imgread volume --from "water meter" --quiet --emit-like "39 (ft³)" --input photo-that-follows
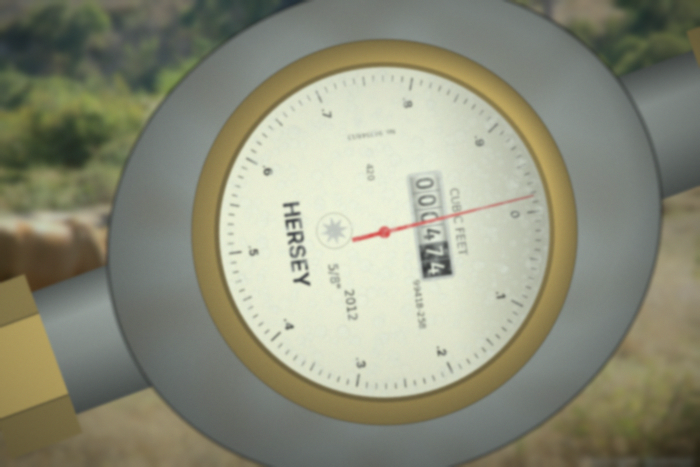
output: 473.98 (ft³)
